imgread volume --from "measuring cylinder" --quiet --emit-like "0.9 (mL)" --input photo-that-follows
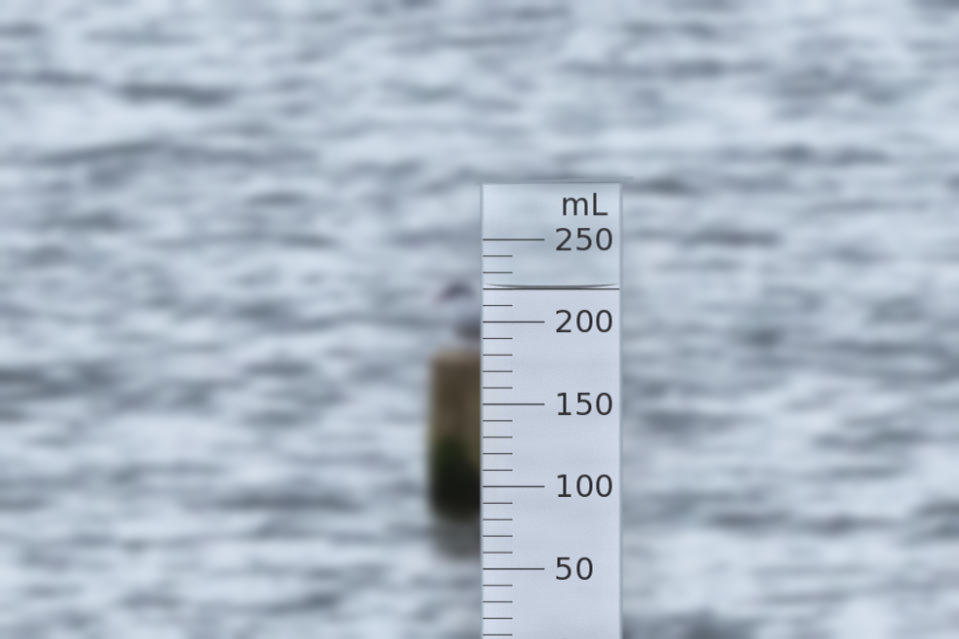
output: 220 (mL)
